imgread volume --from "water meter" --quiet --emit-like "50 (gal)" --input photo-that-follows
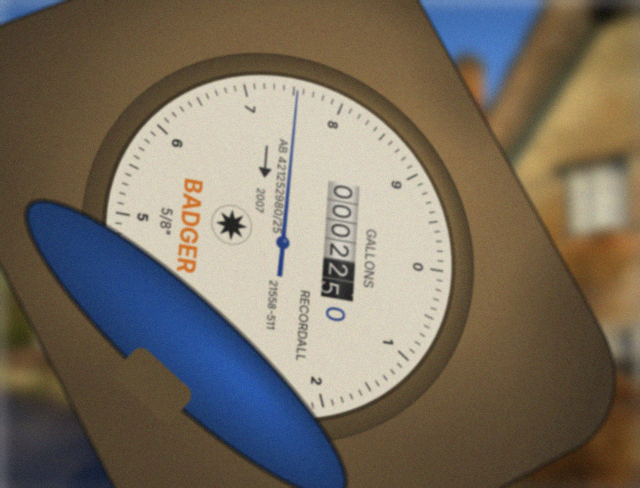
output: 2247.5 (gal)
